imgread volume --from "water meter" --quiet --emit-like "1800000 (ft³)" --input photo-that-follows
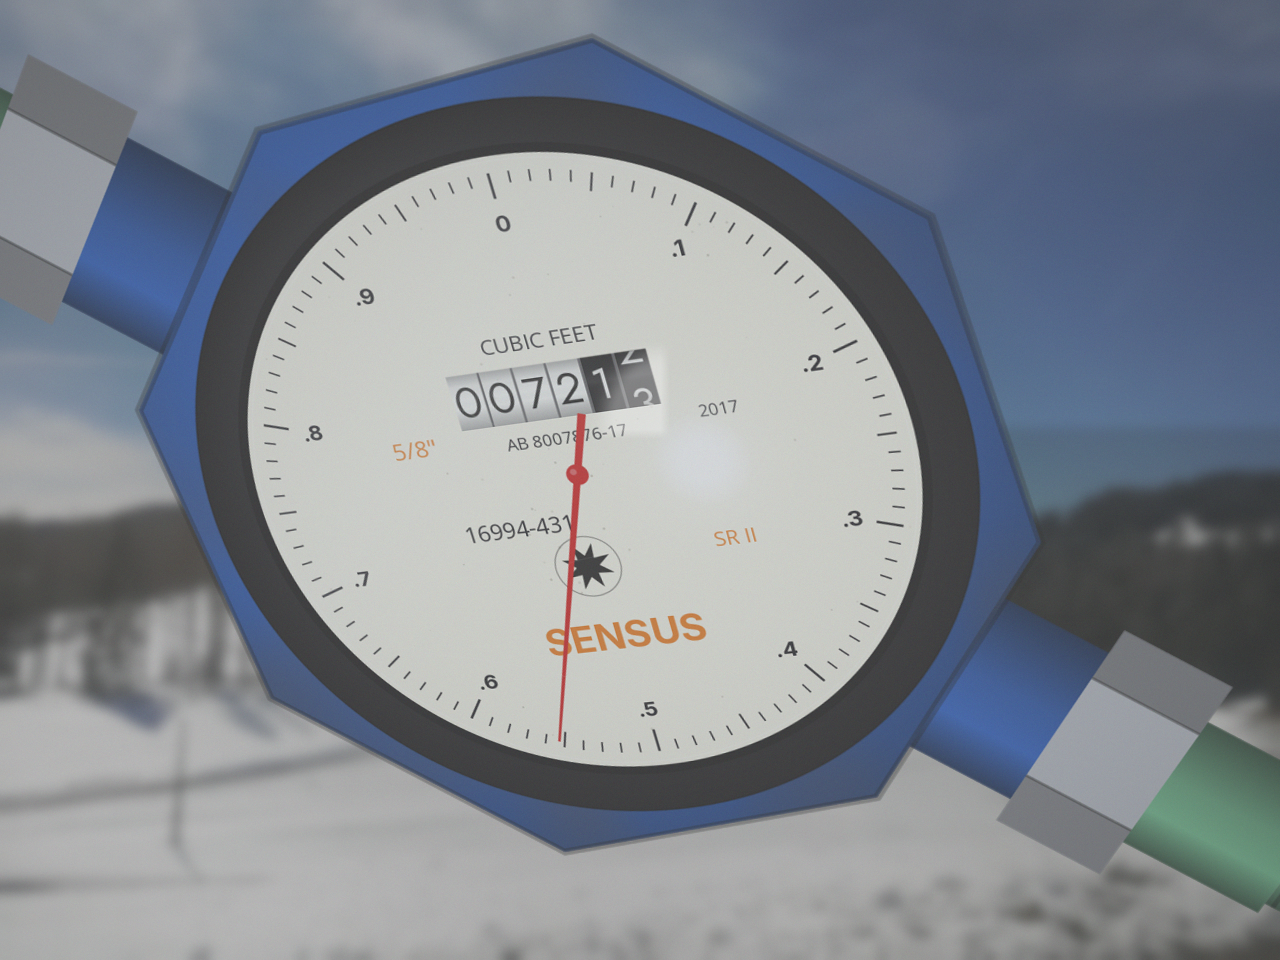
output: 7212.55 (ft³)
